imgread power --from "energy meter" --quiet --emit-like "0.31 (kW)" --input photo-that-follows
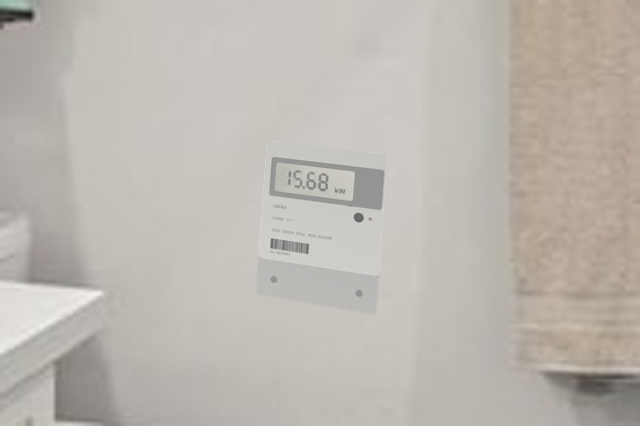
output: 15.68 (kW)
